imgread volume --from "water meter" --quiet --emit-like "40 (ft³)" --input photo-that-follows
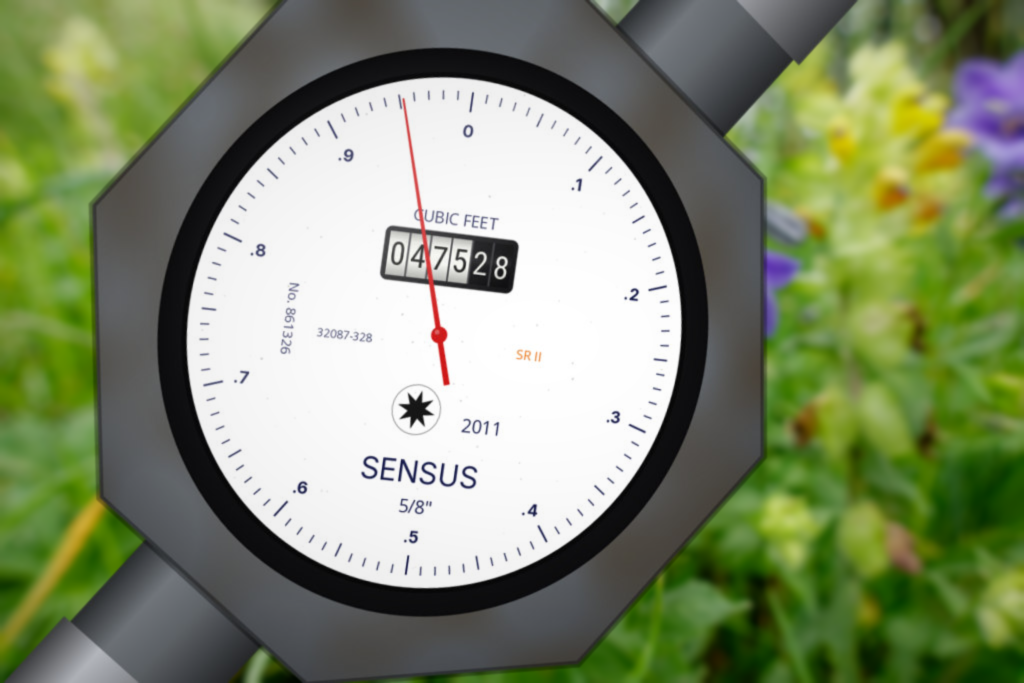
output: 47527.95 (ft³)
